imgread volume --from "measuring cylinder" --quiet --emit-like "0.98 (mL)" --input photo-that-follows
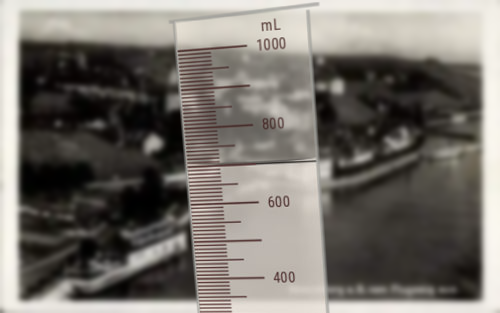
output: 700 (mL)
